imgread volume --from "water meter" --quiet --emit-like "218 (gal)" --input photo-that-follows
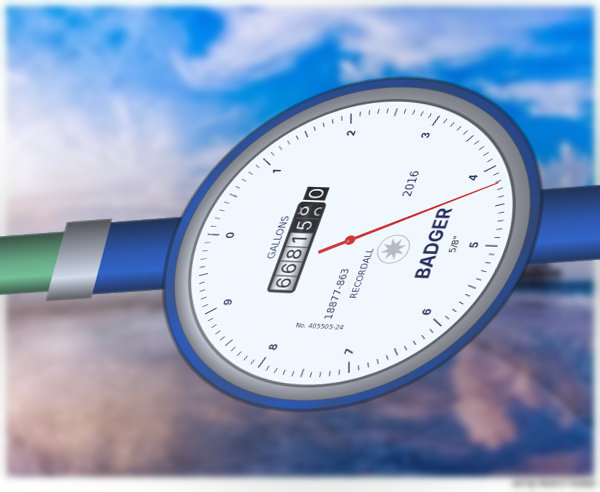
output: 6681584.2 (gal)
